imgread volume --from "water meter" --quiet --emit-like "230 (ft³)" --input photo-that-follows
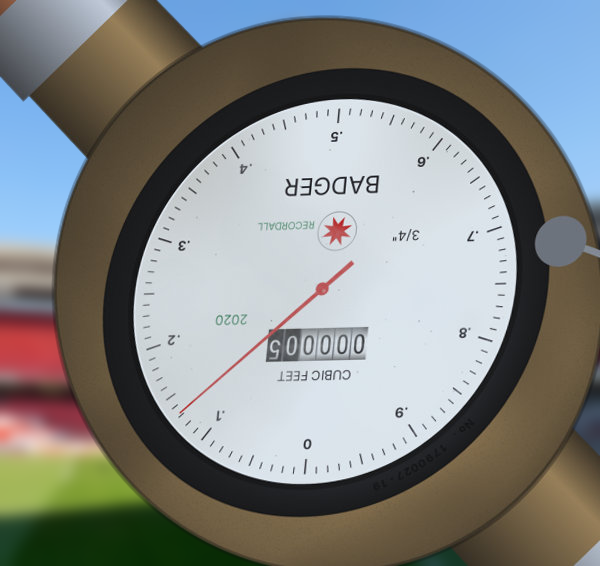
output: 5.13 (ft³)
